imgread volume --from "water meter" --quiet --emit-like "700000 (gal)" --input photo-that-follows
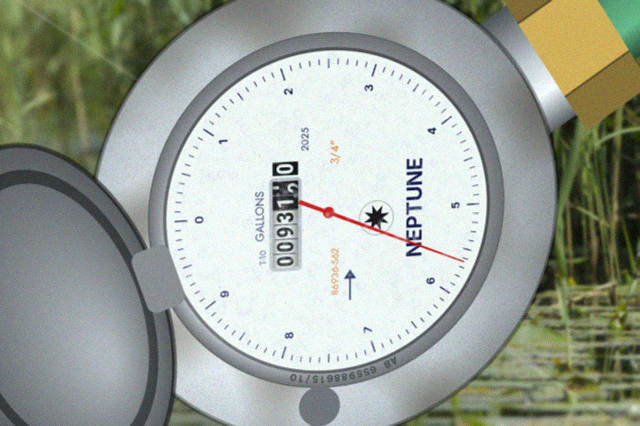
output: 93115.6 (gal)
